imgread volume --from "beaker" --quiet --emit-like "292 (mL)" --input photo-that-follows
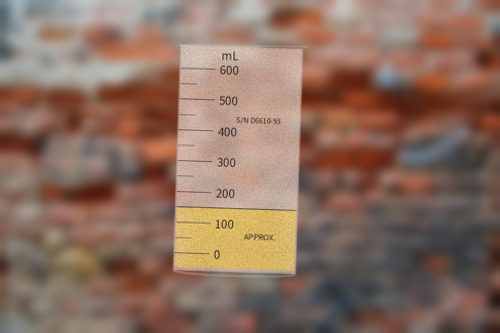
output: 150 (mL)
